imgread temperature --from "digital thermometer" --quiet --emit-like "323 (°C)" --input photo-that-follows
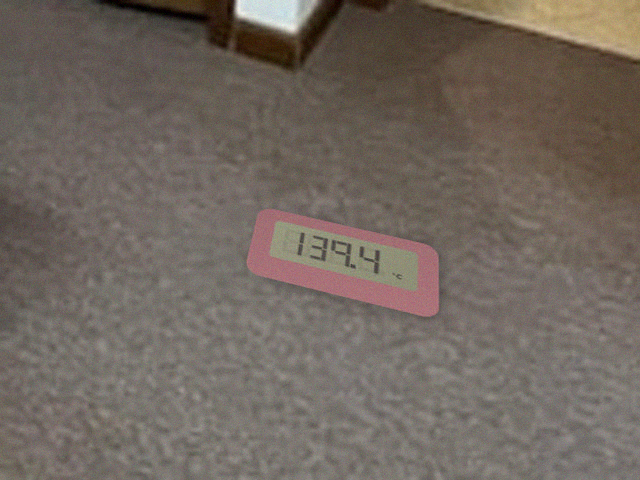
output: 139.4 (°C)
